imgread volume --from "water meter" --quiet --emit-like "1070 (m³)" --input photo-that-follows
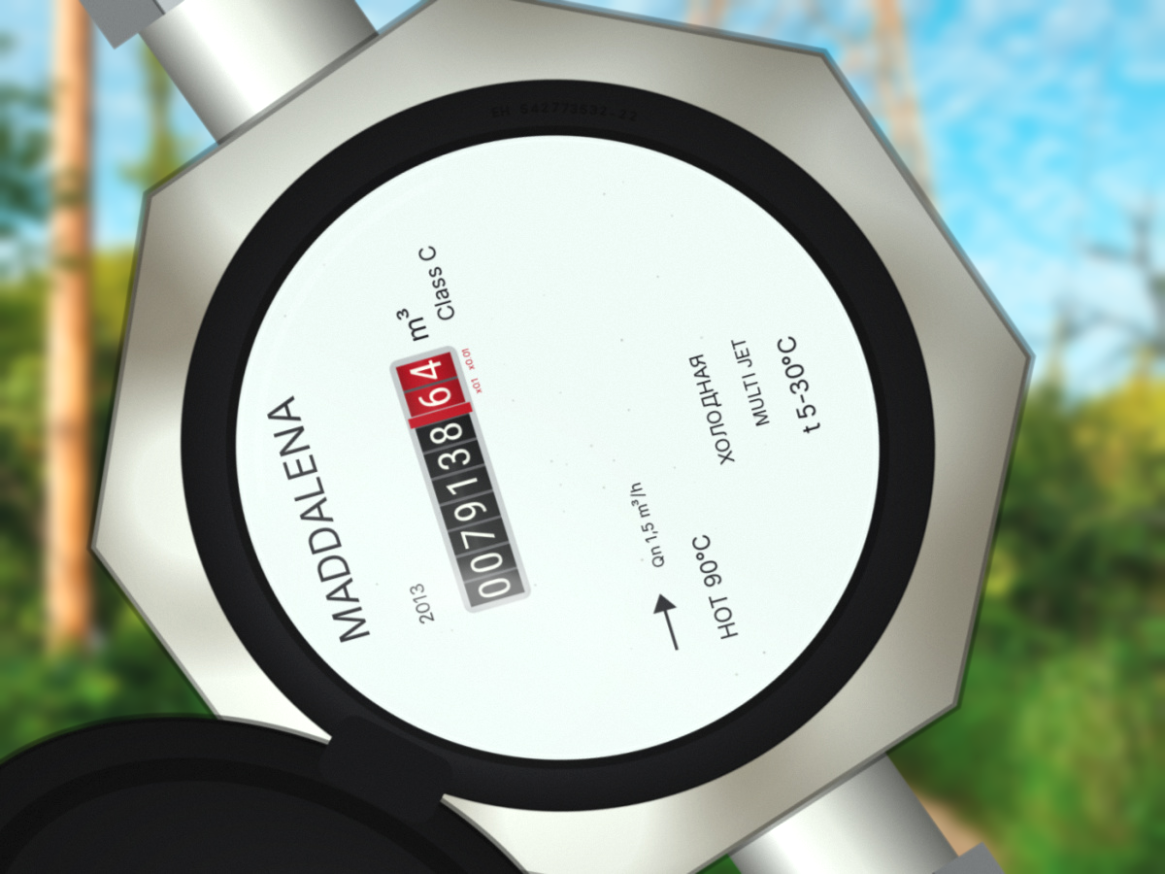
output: 79138.64 (m³)
